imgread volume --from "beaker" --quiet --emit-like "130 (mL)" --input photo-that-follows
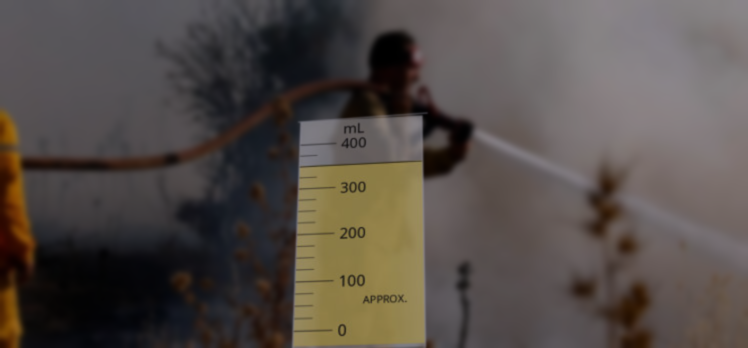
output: 350 (mL)
